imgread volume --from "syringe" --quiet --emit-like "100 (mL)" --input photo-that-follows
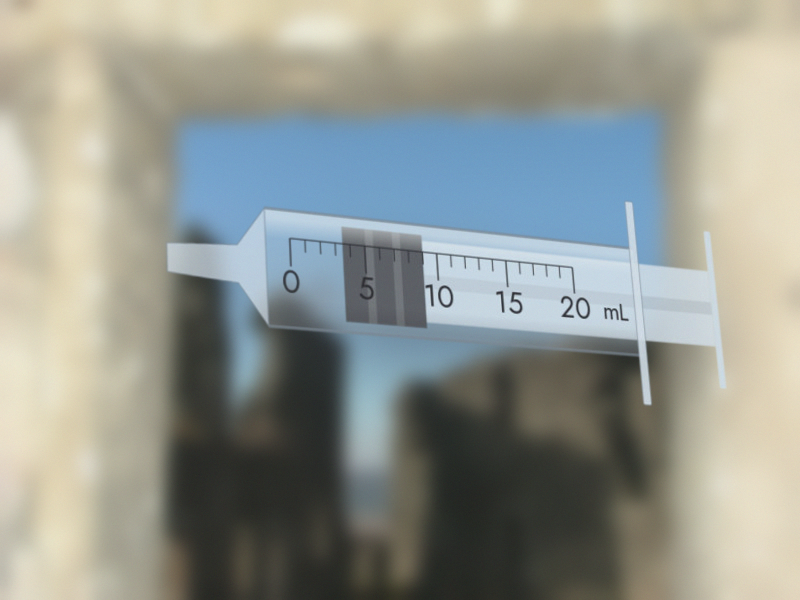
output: 3.5 (mL)
